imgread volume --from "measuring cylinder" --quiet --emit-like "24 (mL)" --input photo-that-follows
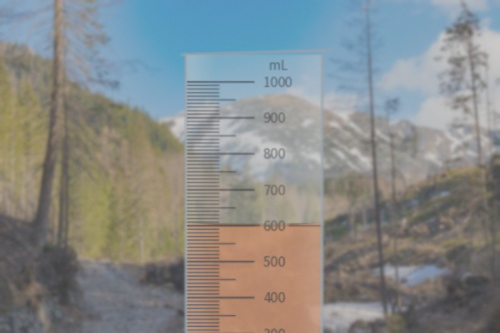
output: 600 (mL)
